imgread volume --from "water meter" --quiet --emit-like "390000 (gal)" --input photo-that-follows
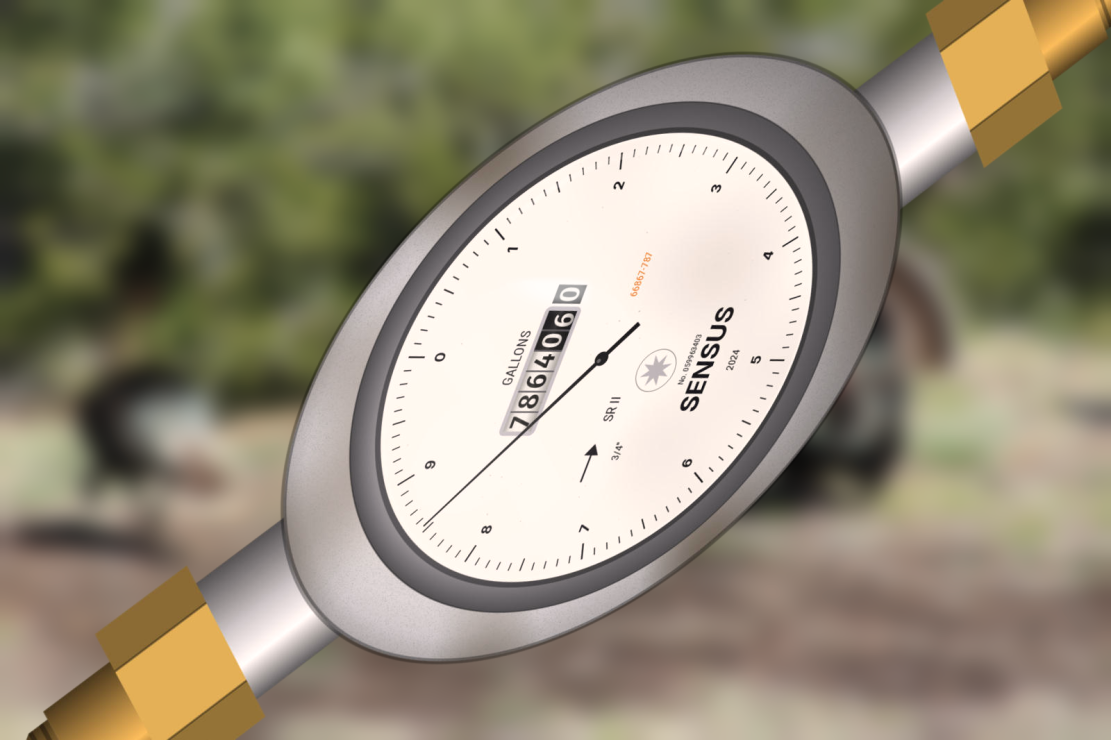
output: 7864058.5 (gal)
